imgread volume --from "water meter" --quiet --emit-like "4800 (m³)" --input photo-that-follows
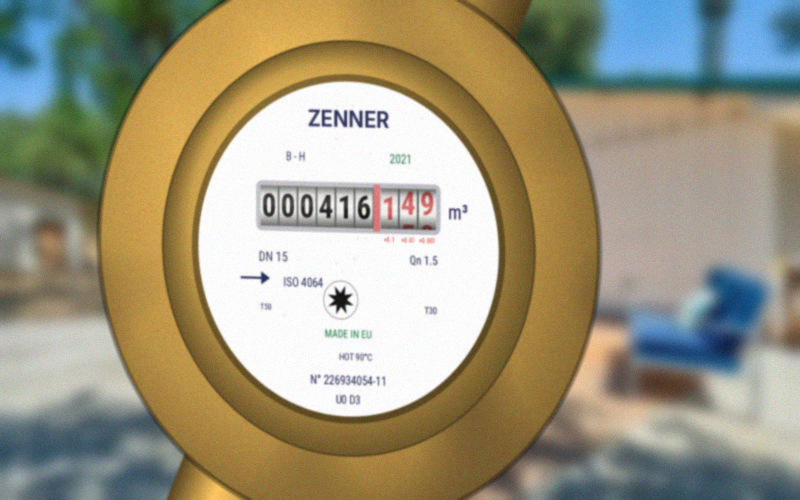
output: 416.149 (m³)
